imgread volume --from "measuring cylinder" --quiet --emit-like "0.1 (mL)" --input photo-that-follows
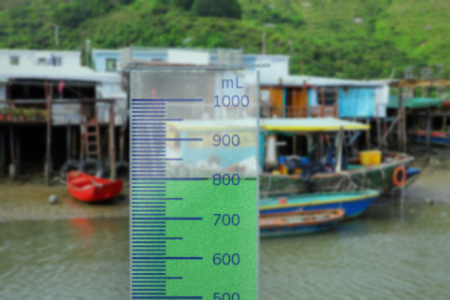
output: 800 (mL)
